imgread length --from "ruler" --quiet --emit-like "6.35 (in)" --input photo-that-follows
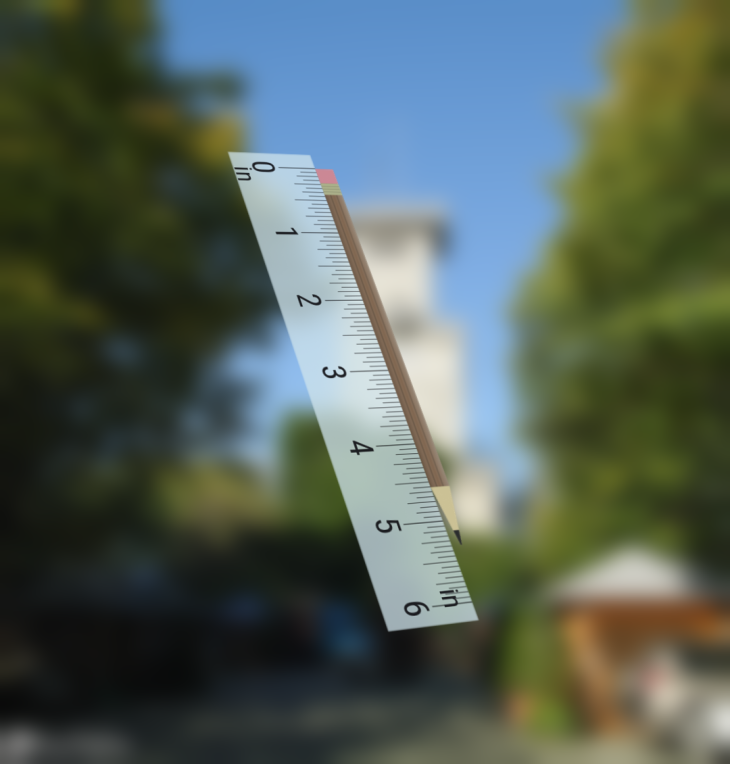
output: 5.3125 (in)
